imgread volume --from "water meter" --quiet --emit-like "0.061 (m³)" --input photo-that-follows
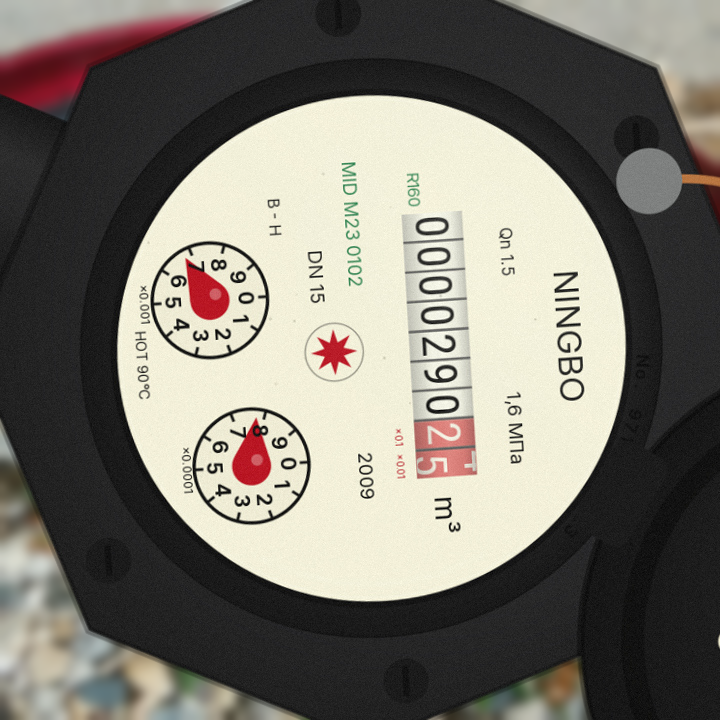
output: 290.2467 (m³)
